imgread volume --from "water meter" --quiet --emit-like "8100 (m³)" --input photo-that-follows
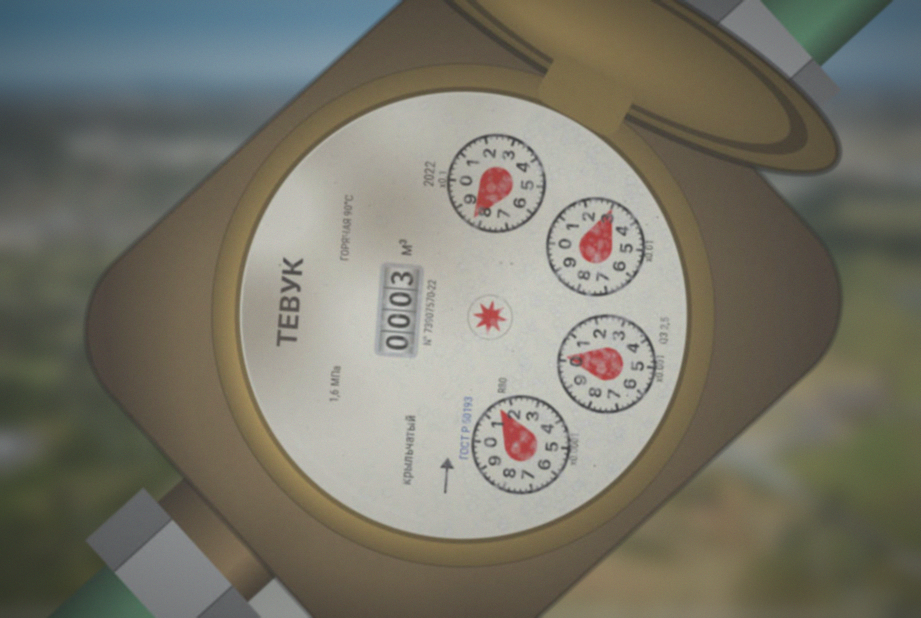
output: 3.8301 (m³)
